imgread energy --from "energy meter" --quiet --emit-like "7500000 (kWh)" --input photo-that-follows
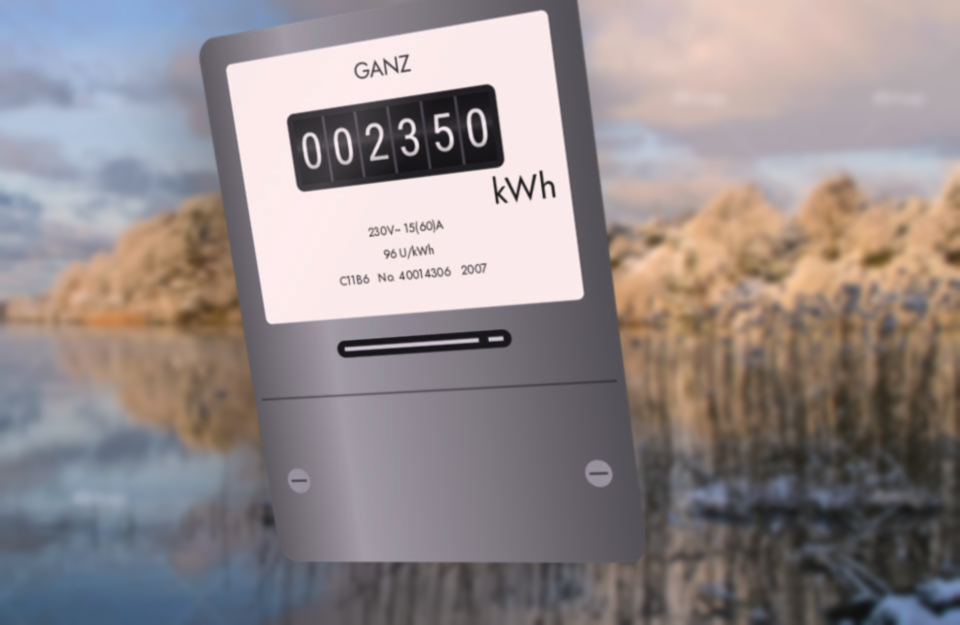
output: 2350 (kWh)
